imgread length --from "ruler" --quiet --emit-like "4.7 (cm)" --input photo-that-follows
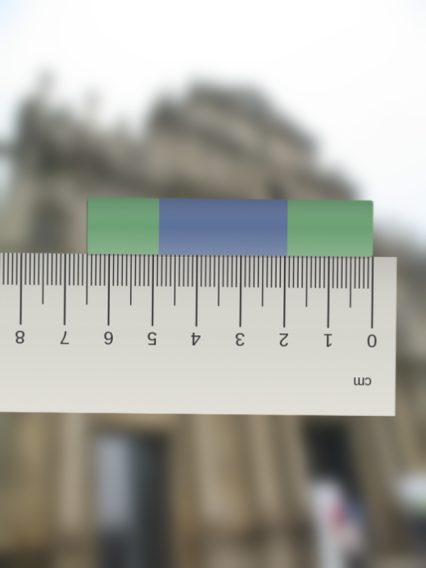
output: 6.5 (cm)
